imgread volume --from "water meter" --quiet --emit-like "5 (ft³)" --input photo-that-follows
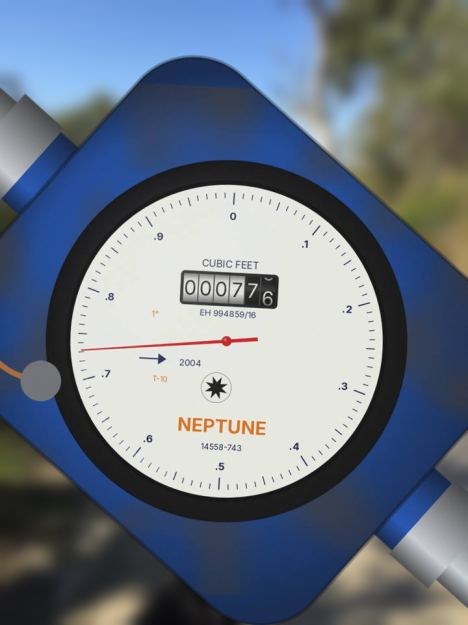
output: 775.73 (ft³)
